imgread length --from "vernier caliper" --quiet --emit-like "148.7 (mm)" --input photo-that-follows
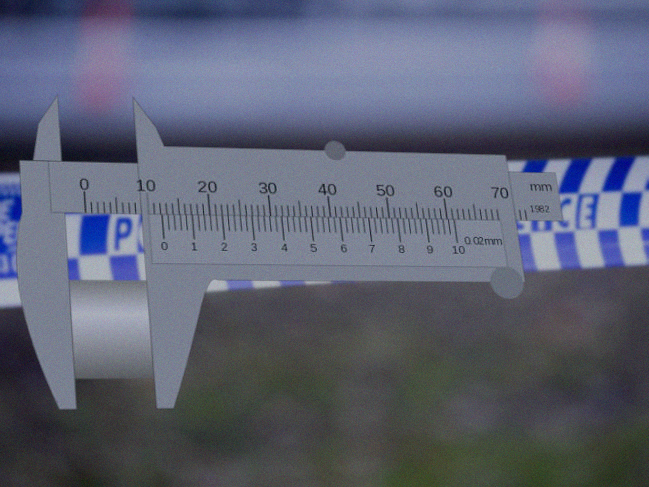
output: 12.2 (mm)
